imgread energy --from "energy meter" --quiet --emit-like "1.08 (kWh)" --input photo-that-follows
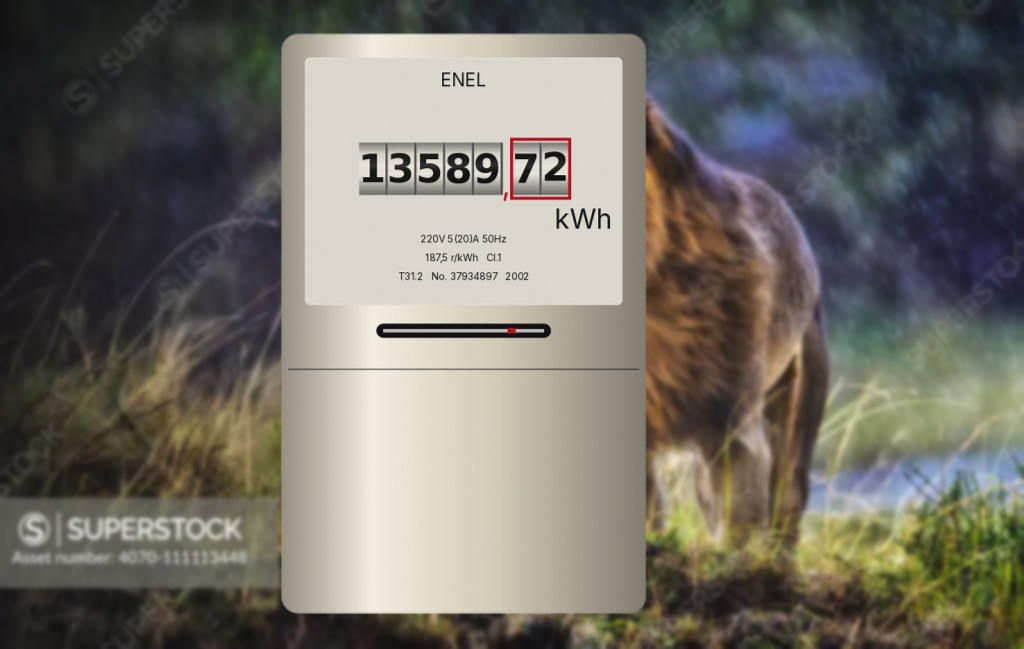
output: 13589.72 (kWh)
